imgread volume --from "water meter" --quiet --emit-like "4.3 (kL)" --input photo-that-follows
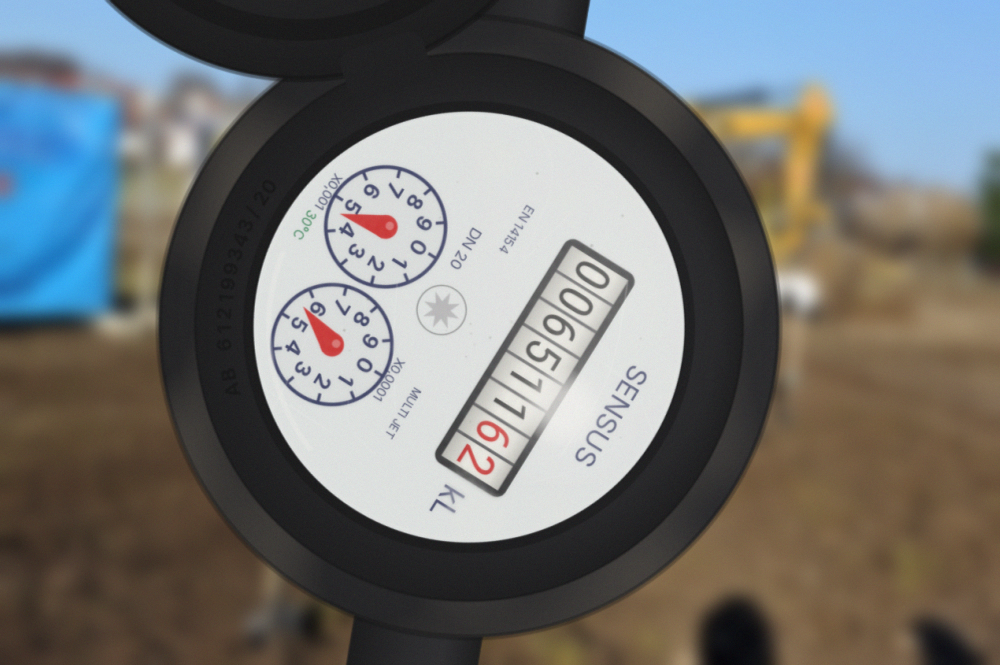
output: 6511.6245 (kL)
